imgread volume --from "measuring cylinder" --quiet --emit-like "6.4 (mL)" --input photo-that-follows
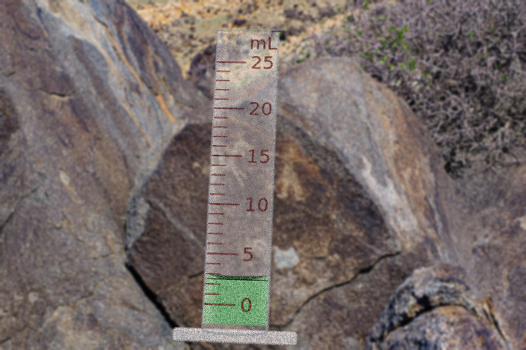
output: 2.5 (mL)
